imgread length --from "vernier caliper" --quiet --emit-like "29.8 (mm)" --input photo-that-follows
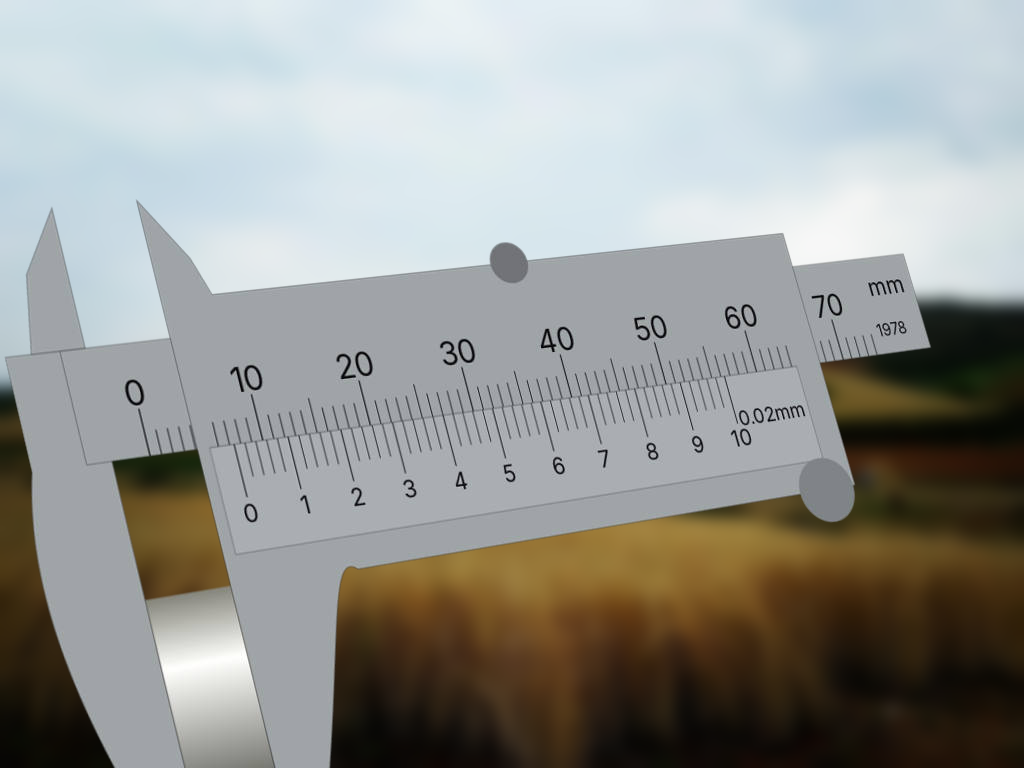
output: 7.4 (mm)
